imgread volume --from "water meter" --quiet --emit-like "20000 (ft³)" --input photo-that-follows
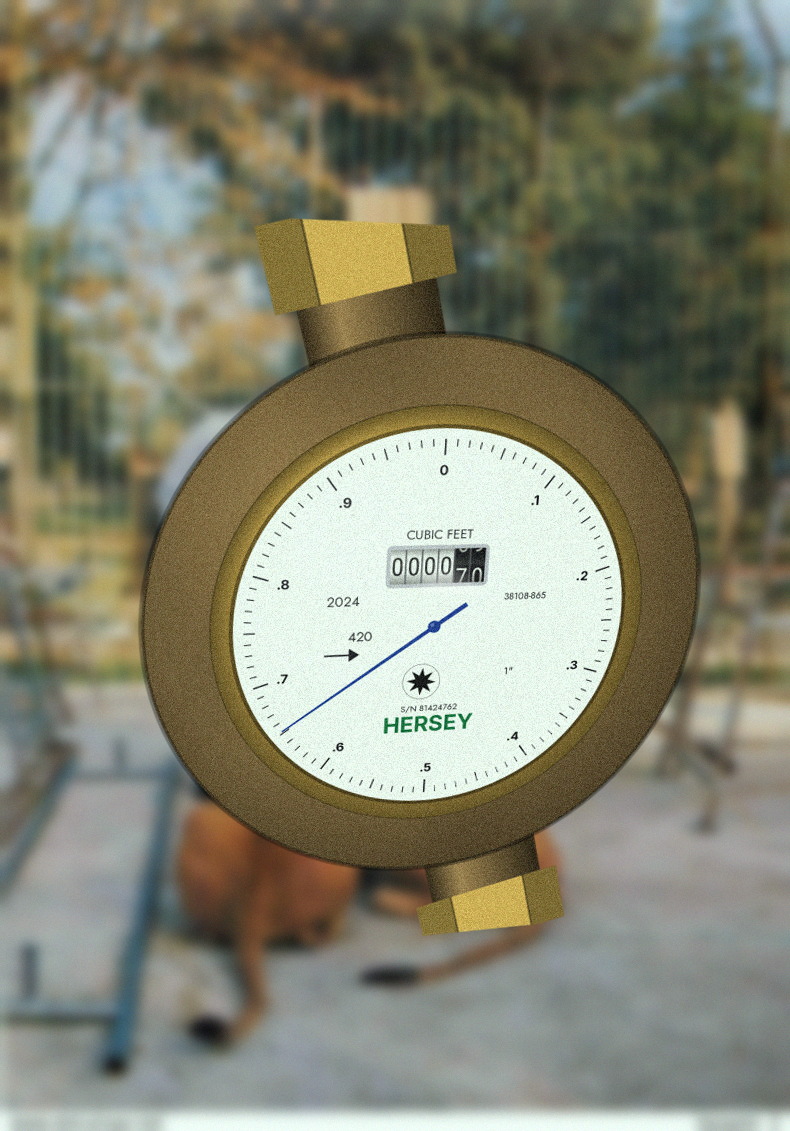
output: 69.65 (ft³)
